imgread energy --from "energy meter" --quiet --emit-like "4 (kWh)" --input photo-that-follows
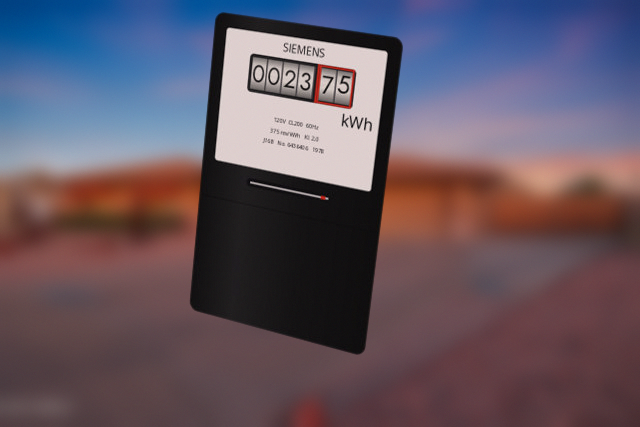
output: 23.75 (kWh)
